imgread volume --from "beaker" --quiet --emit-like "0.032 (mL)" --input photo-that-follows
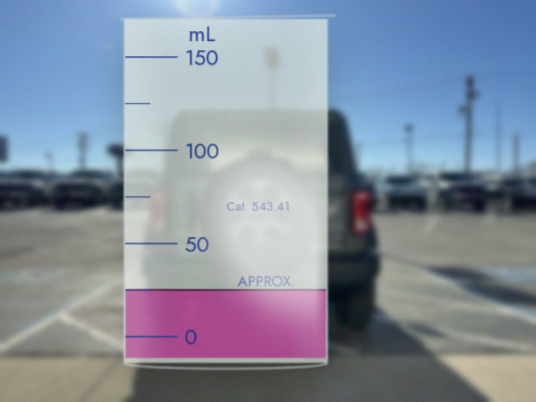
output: 25 (mL)
